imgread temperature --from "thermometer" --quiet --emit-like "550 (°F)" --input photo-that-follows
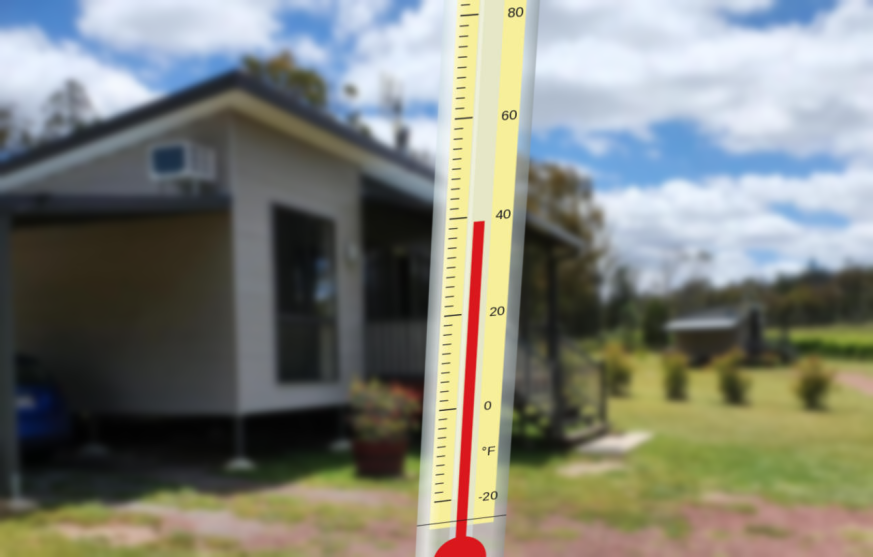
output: 39 (°F)
